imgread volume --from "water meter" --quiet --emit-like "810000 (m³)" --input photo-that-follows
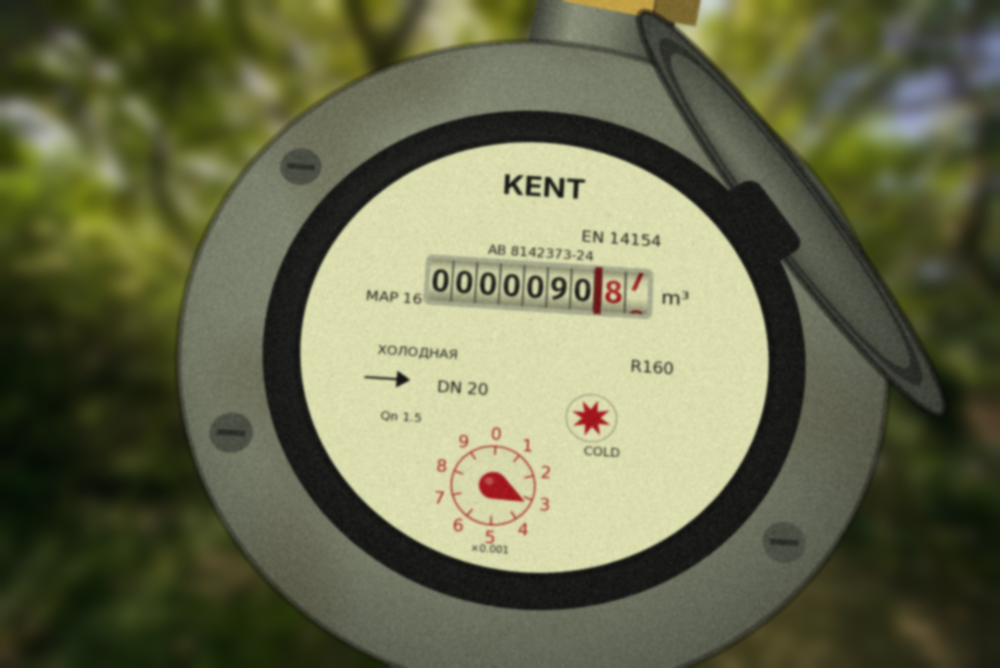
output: 90.873 (m³)
